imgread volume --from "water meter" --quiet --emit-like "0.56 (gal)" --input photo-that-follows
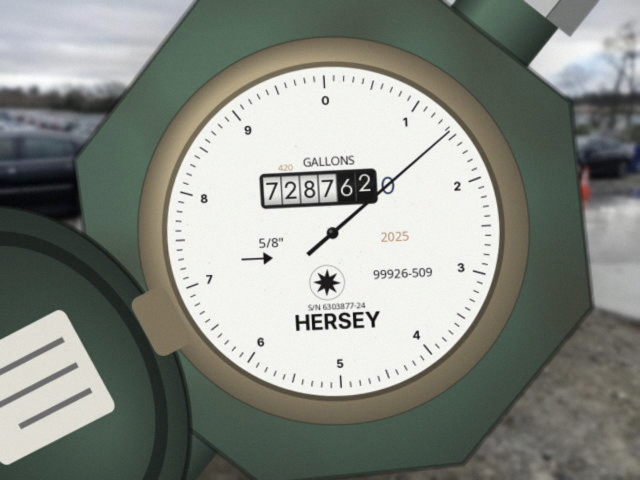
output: 7287621.4 (gal)
